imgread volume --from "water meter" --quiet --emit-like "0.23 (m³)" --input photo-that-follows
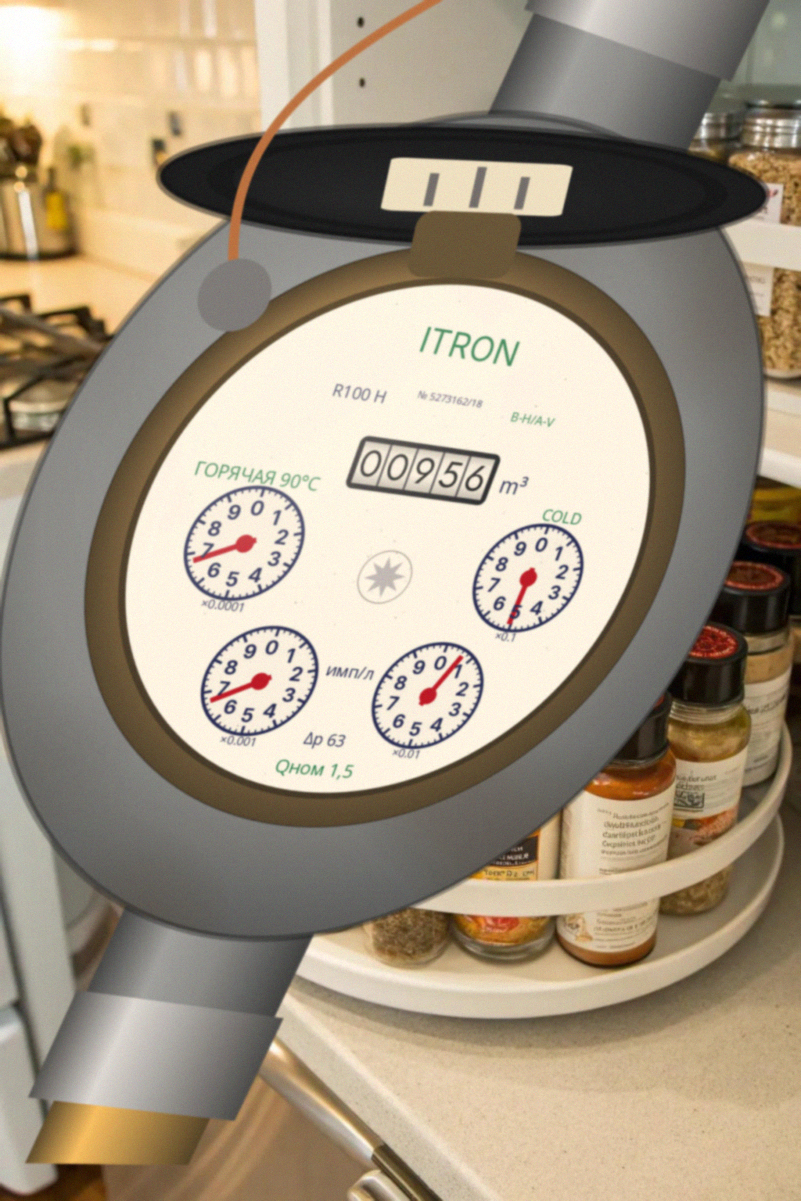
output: 956.5066 (m³)
